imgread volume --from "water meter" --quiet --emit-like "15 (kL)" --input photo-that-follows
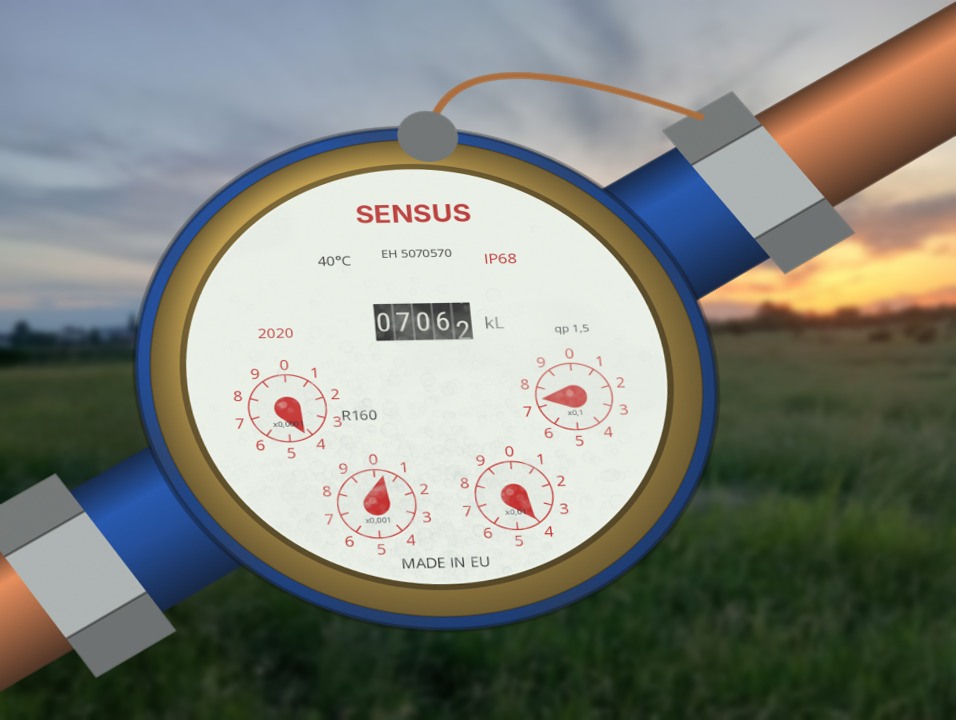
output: 7061.7404 (kL)
